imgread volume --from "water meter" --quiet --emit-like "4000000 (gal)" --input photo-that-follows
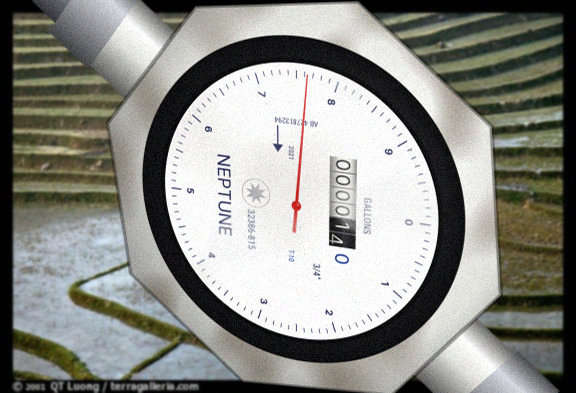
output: 137.6 (gal)
